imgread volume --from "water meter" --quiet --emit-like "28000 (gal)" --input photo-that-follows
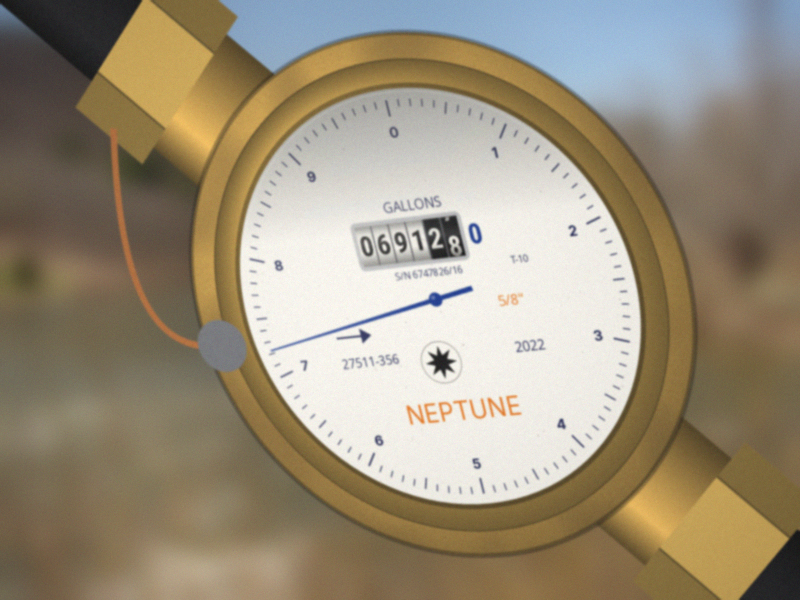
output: 691277.2 (gal)
